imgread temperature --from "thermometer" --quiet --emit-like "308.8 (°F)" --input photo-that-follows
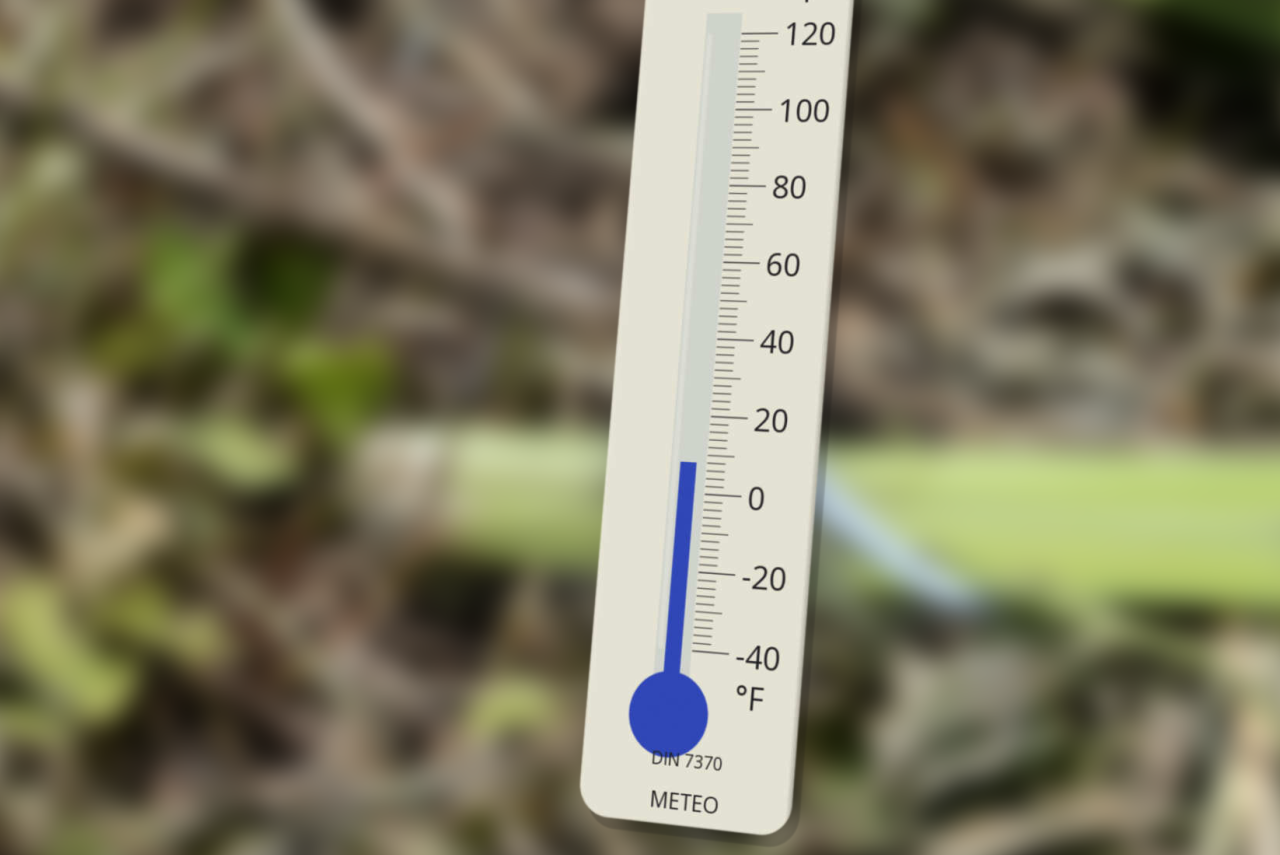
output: 8 (°F)
